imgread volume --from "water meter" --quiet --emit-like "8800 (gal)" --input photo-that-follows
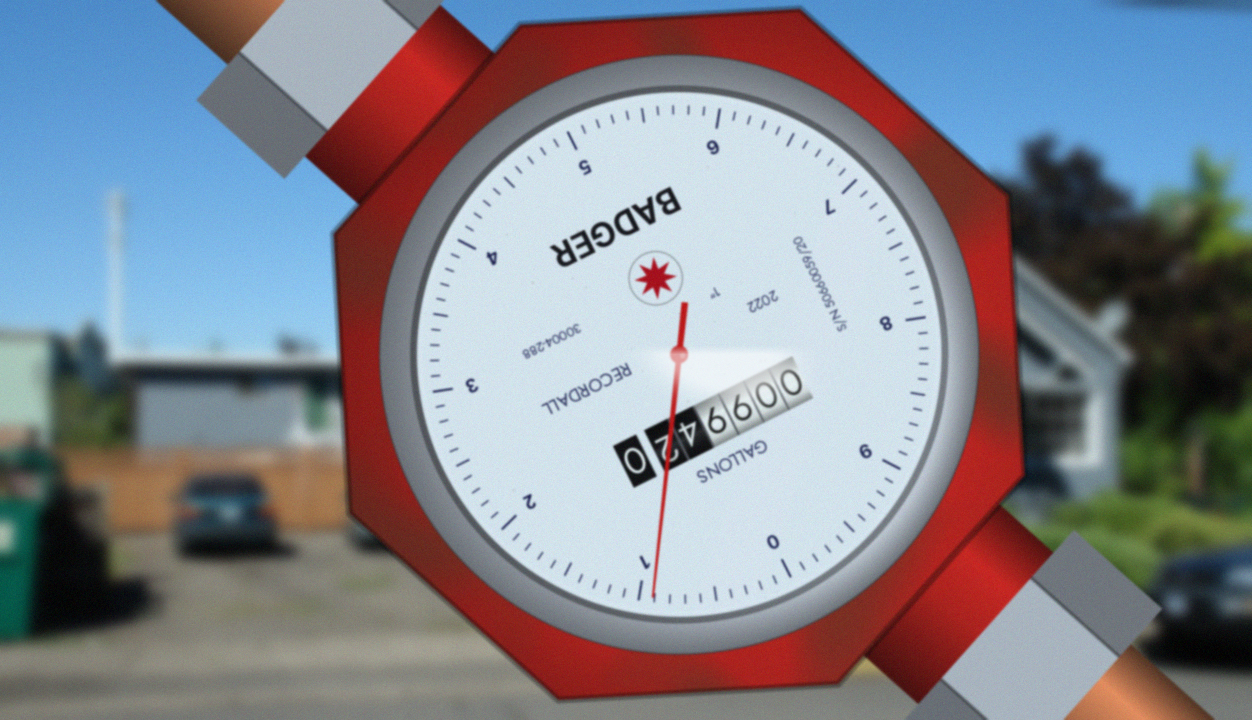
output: 99420.9 (gal)
